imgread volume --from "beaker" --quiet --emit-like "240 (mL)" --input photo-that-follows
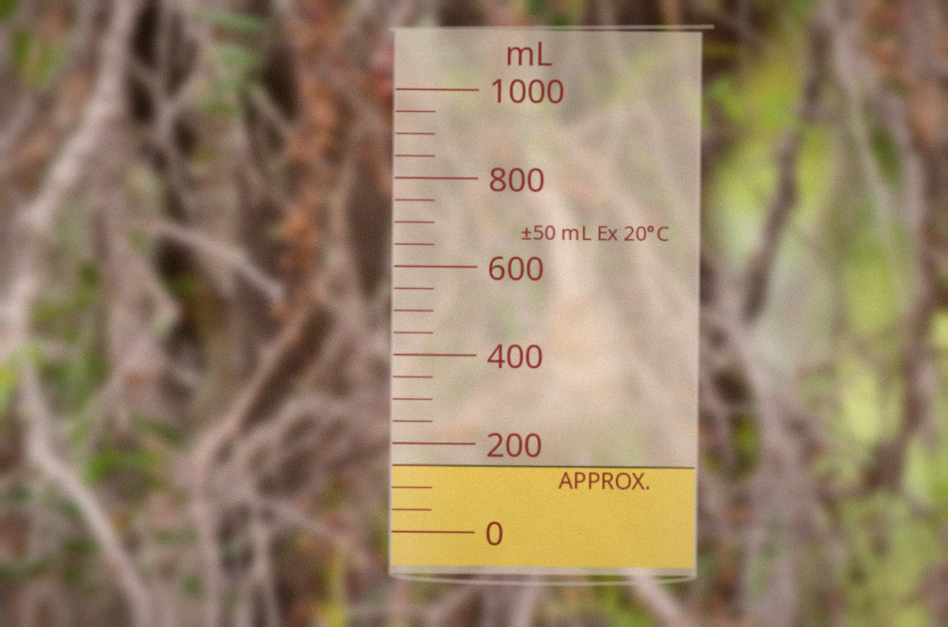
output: 150 (mL)
